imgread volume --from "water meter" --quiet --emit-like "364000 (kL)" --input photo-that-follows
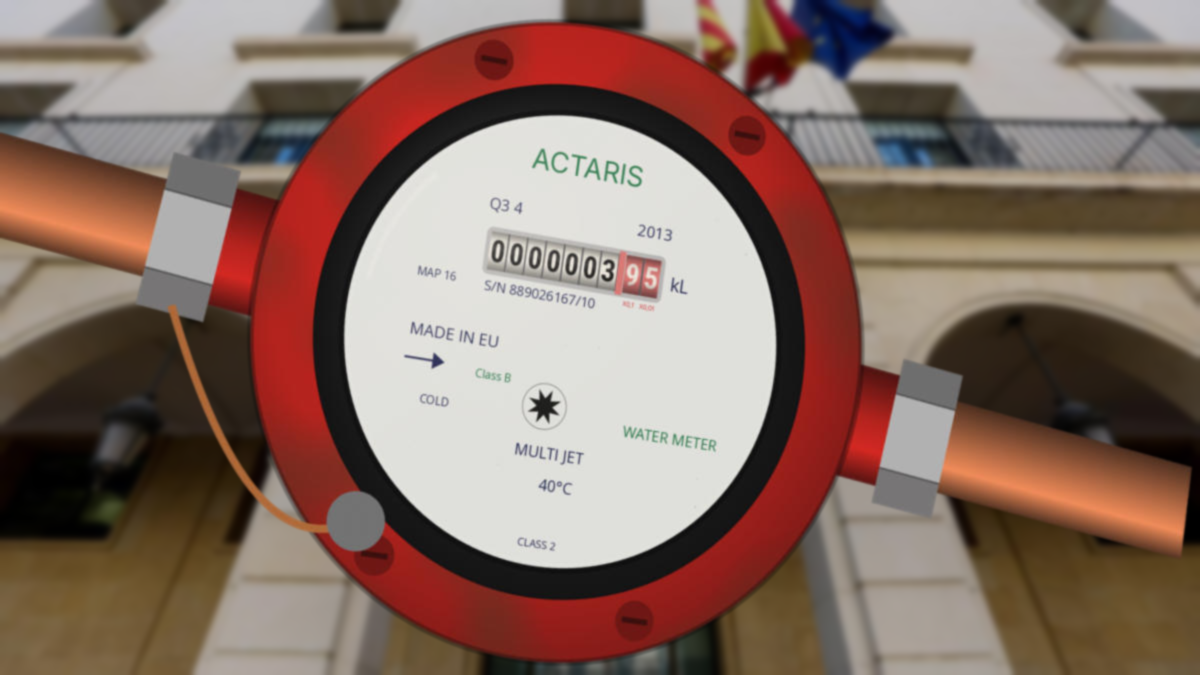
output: 3.95 (kL)
